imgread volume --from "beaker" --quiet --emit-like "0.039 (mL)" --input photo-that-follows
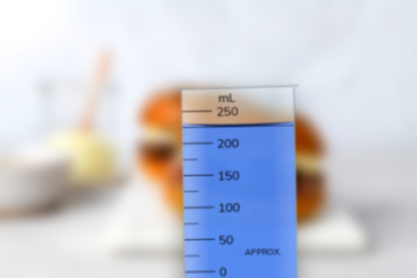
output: 225 (mL)
